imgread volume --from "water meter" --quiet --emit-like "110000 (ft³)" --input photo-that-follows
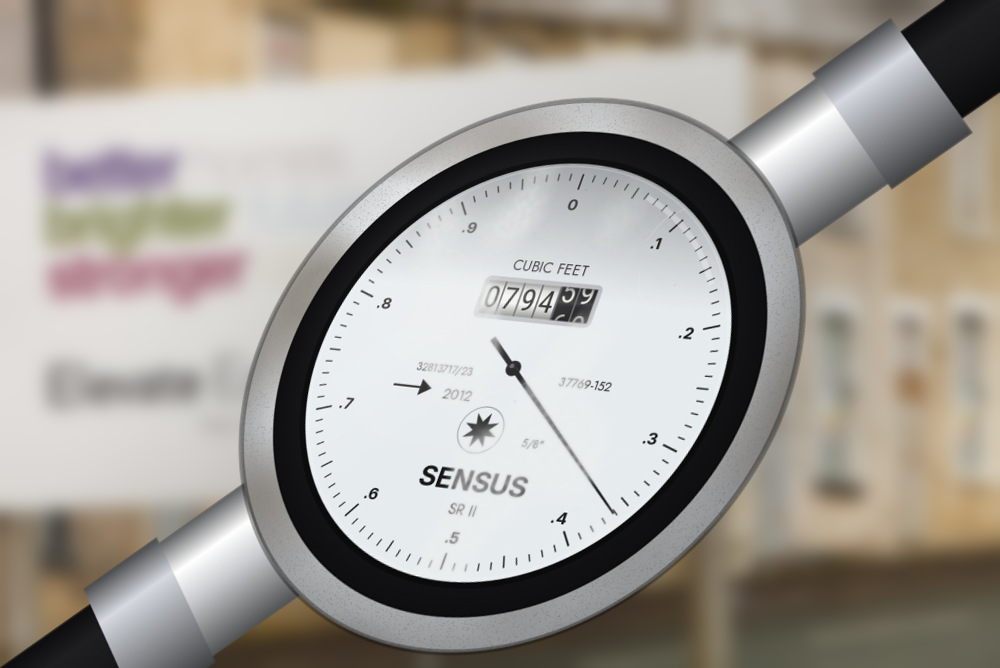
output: 79459.36 (ft³)
